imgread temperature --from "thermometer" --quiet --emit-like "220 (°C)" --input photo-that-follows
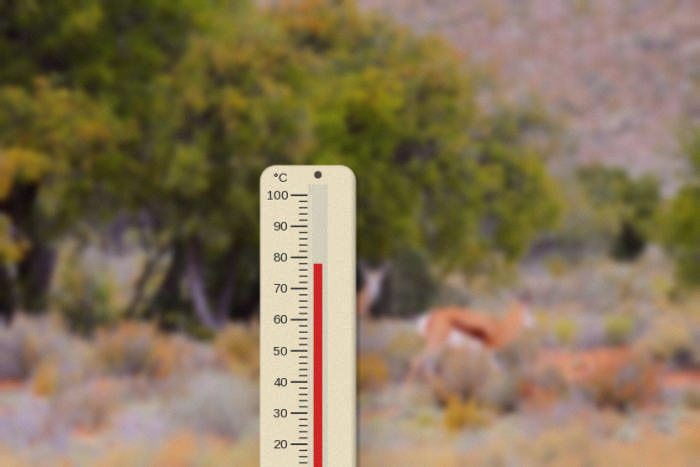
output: 78 (°C)
